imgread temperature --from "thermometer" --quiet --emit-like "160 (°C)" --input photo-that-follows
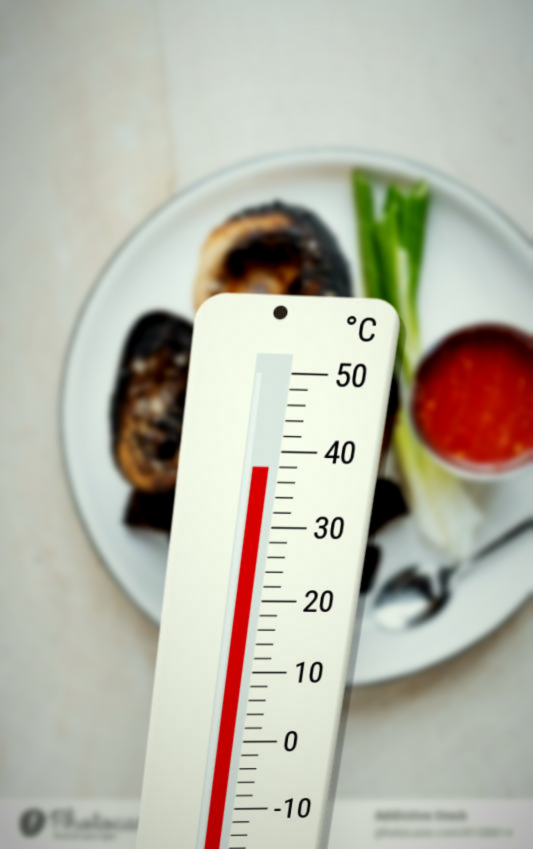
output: 38 (°C)
